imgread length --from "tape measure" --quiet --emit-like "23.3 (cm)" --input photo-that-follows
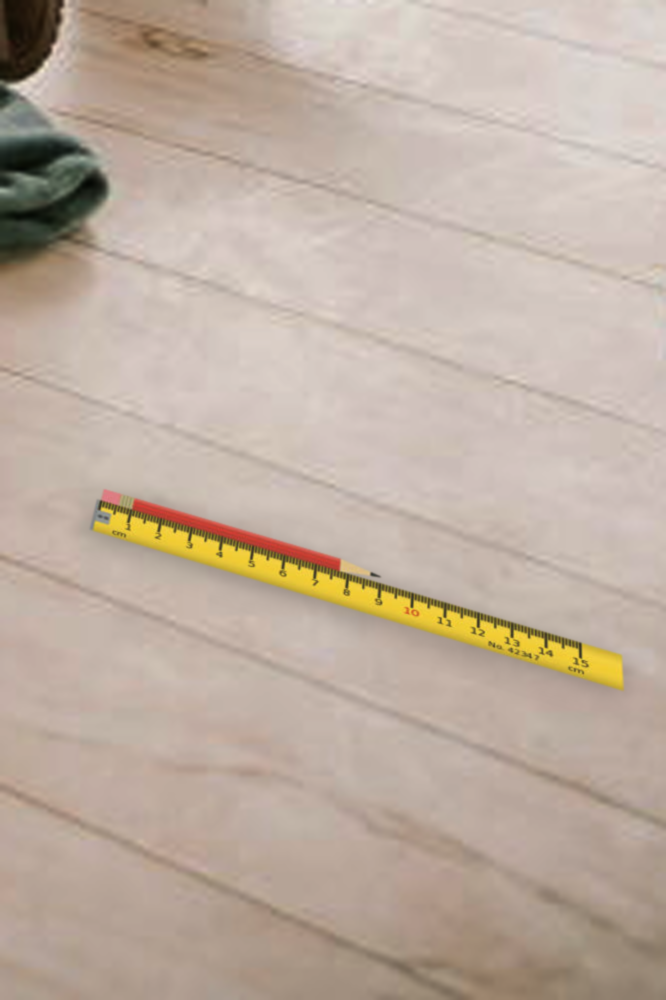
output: 9 (cm)
